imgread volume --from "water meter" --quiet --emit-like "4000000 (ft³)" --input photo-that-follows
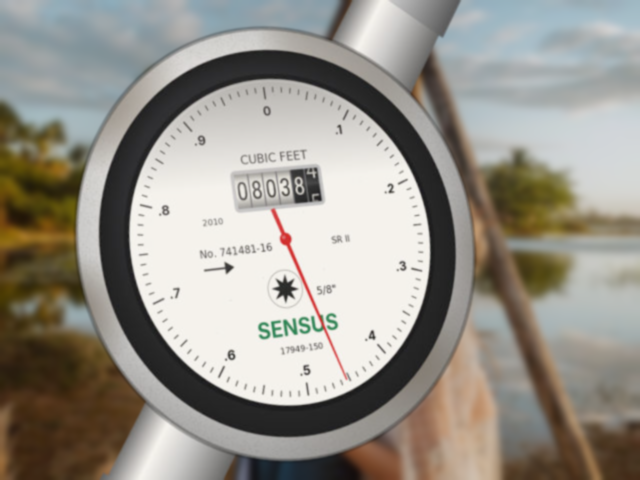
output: 80384.45 (ft³)
